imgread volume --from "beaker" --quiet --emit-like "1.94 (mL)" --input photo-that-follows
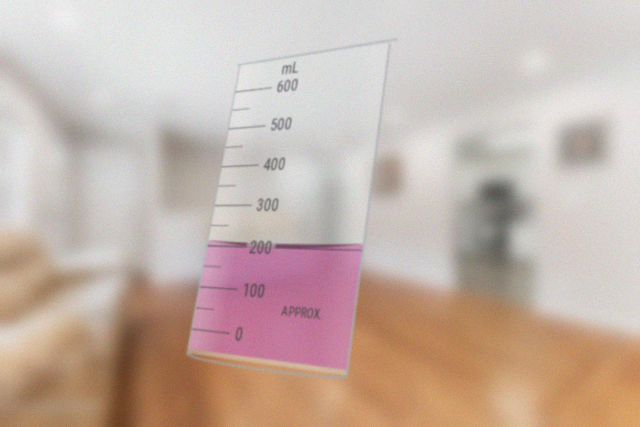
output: 200 (mL)
